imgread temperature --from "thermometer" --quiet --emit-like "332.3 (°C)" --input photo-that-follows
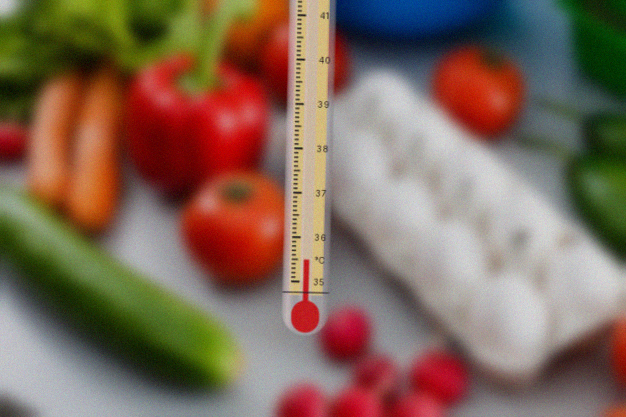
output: 35.5 (°C)
